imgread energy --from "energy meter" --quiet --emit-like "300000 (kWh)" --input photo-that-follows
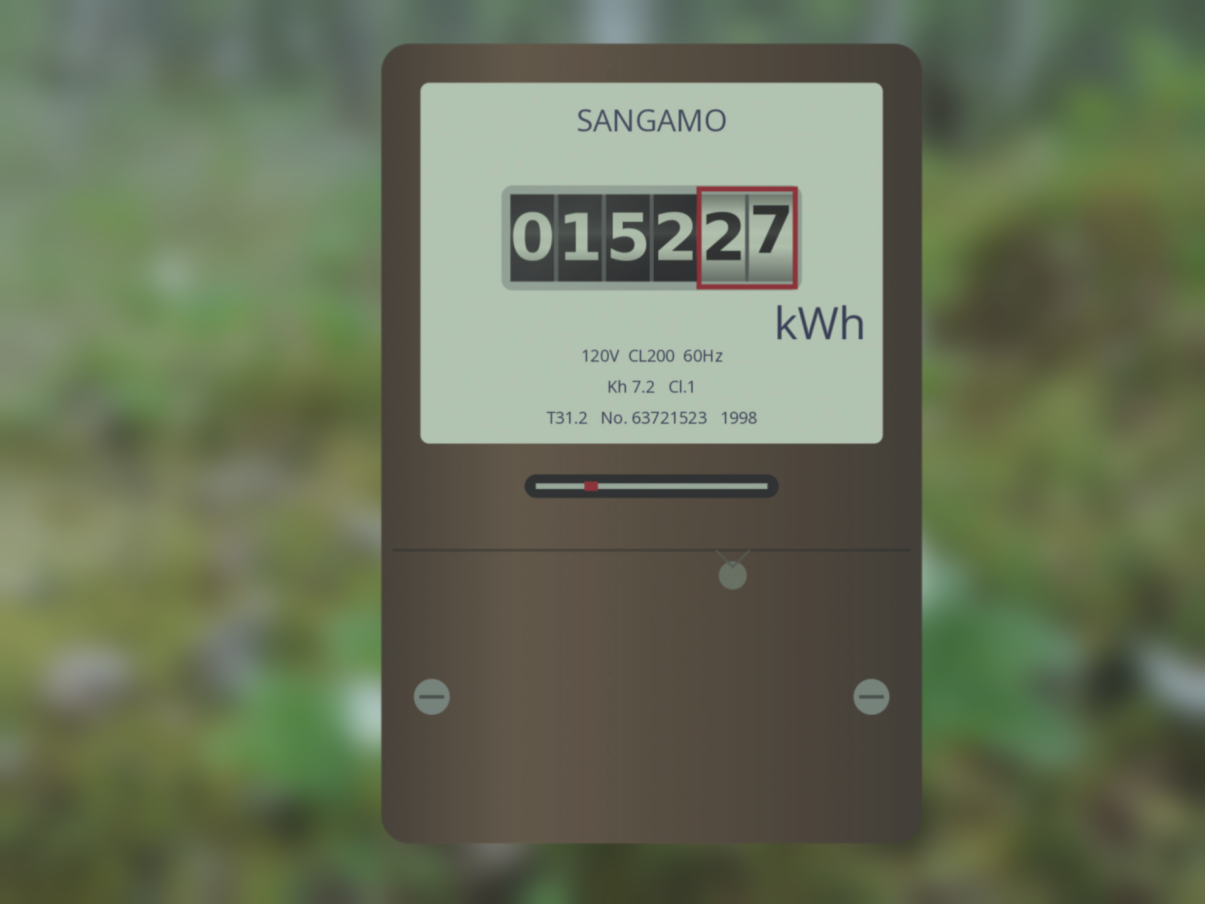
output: 152.27 (kWh)
